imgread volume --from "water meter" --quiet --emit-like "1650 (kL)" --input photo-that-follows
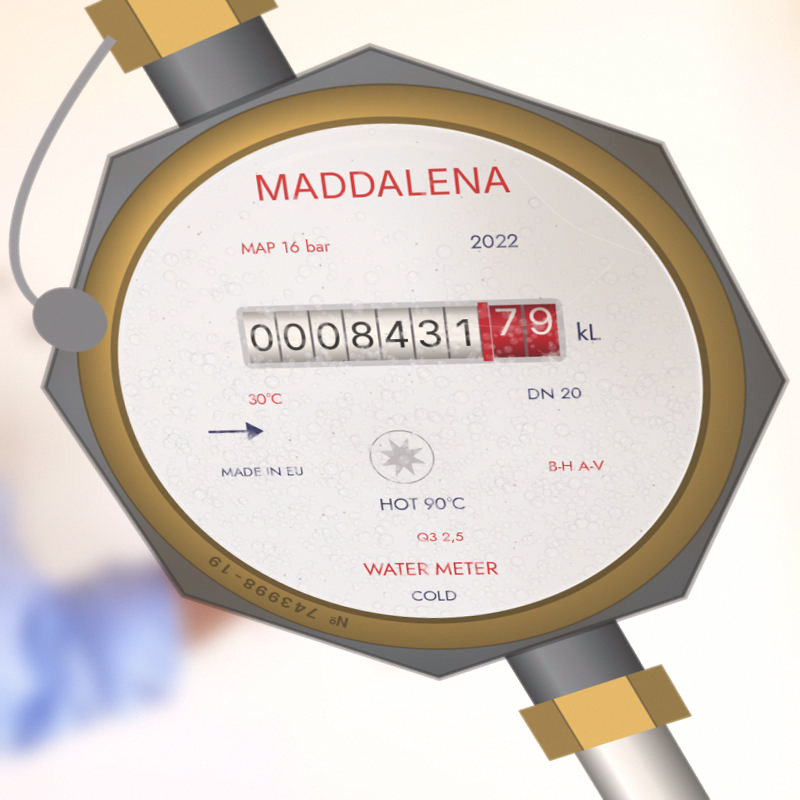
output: 8431.79 (kL)
